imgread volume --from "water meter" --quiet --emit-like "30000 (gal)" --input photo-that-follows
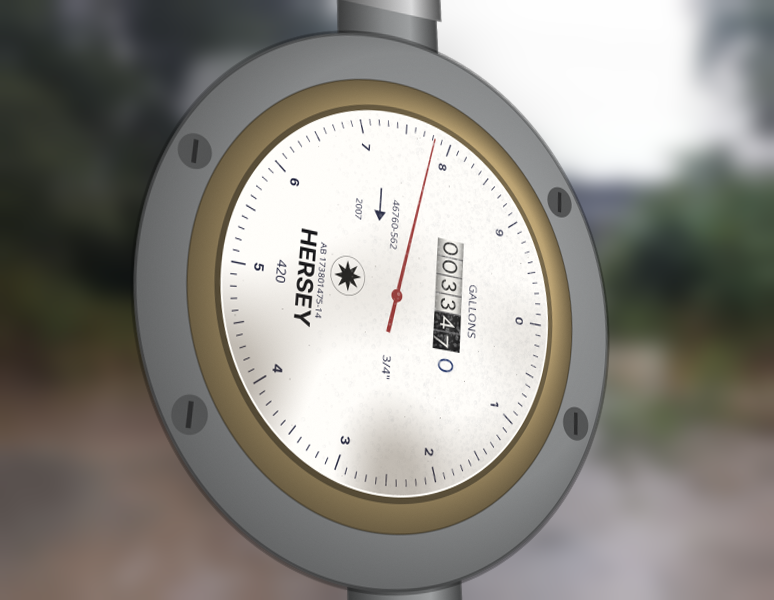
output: 33467.8 (gal)
